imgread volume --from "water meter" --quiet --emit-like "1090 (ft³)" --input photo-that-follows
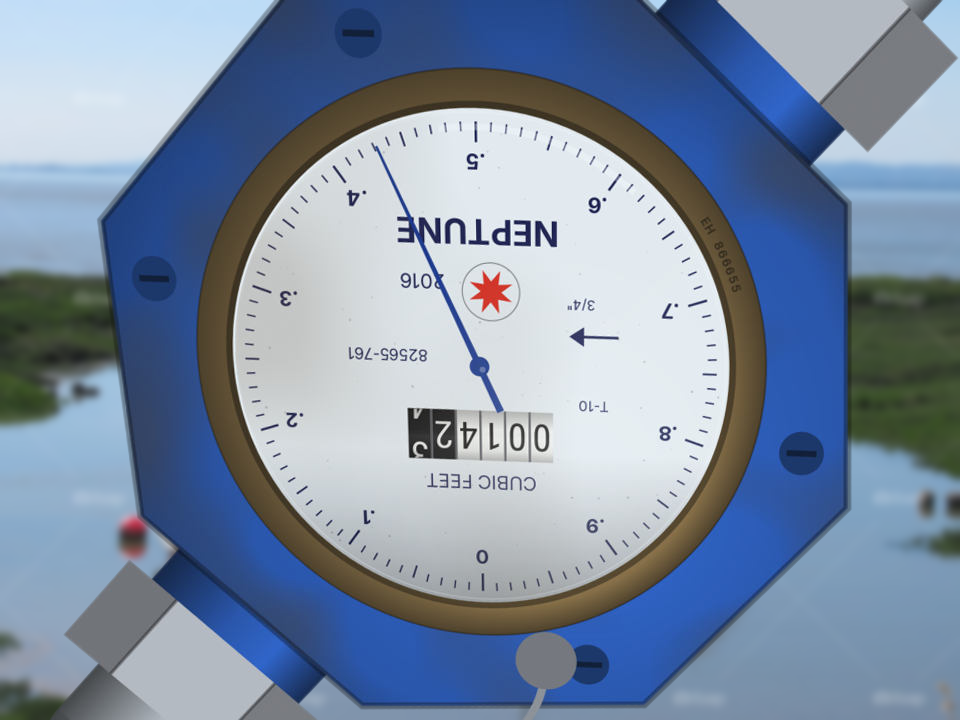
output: 1423.43 (ft³)
